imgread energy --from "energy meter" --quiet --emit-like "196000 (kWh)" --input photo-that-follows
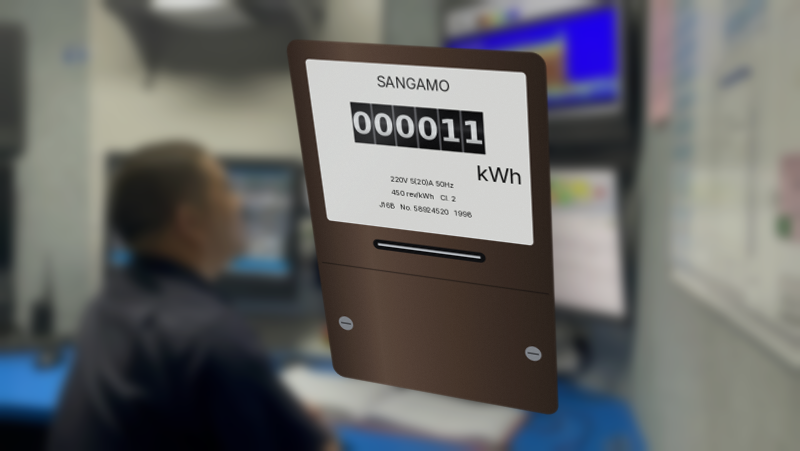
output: 11 (kWh)
